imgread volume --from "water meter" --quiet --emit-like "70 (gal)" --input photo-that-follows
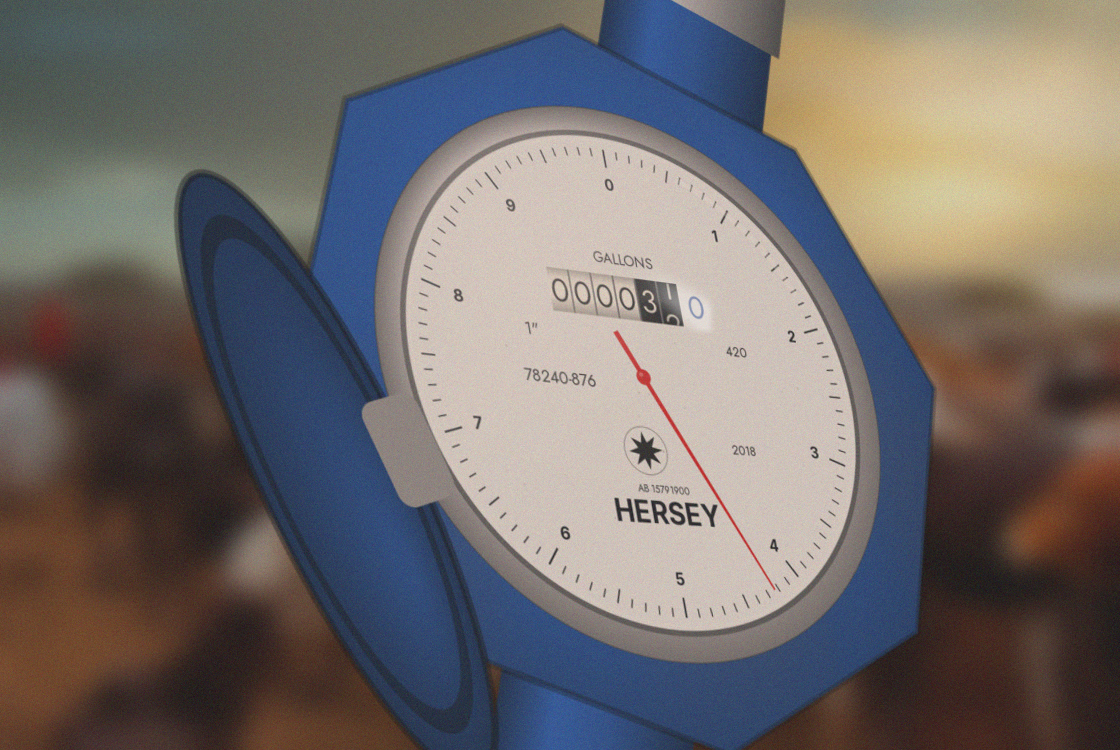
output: 314.2 (gal)
